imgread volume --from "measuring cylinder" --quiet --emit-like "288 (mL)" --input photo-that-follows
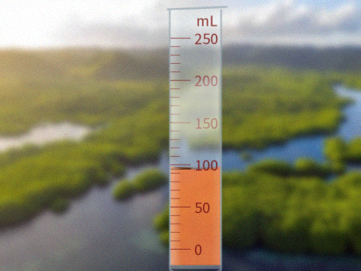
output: 95 (mL)
